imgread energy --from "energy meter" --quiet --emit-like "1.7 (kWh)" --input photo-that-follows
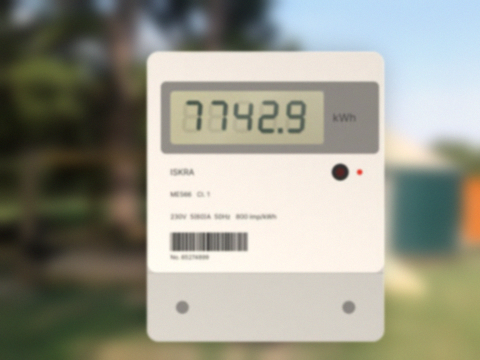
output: 7742.9 (kWh)
